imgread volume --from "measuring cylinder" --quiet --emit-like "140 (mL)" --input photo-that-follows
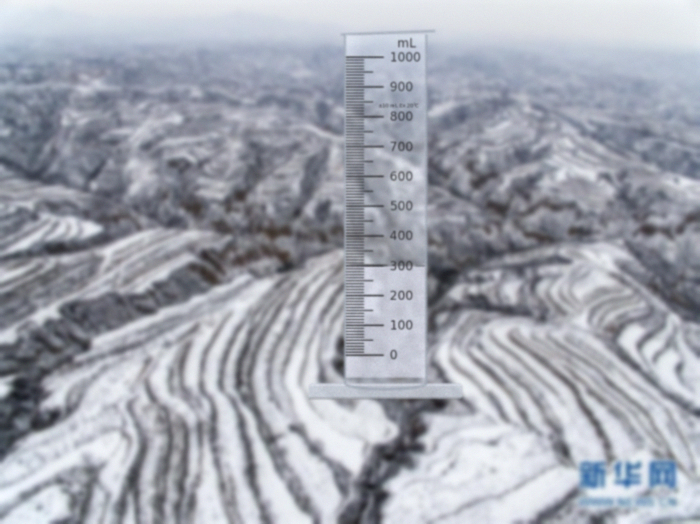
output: 300 (mL)
